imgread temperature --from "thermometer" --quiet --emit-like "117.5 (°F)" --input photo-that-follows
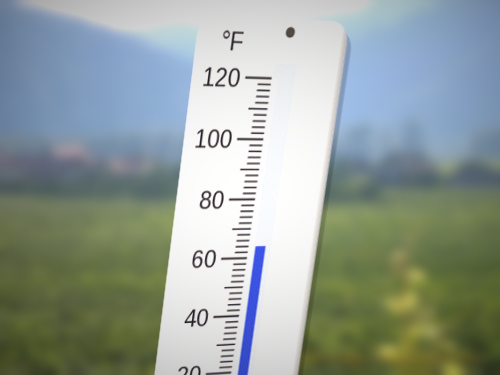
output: 64 (°F)
